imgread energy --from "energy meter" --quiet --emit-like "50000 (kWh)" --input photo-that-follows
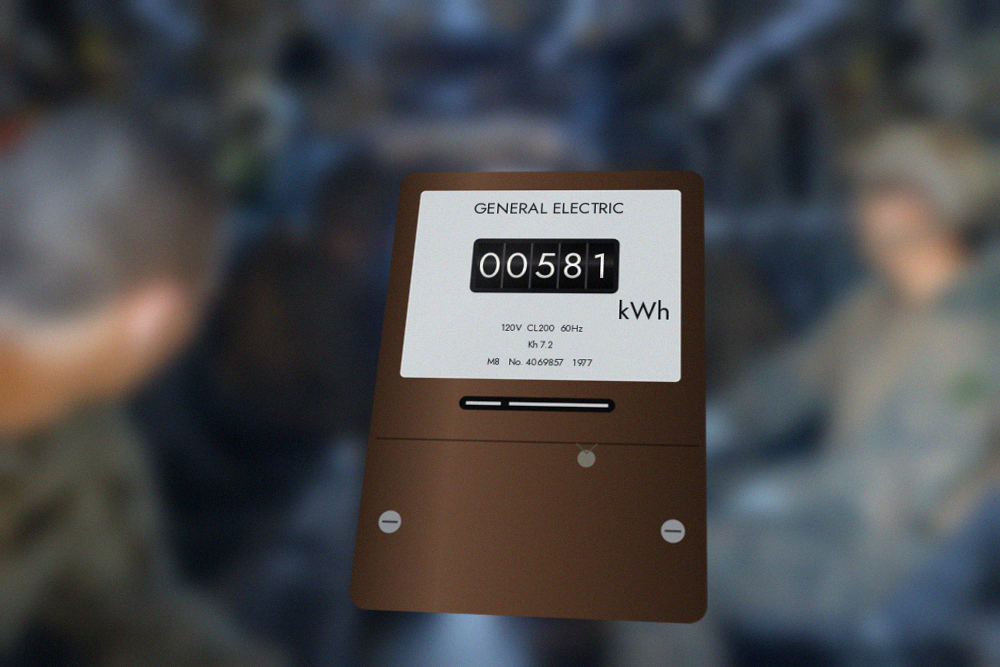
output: 581 (kWh)
